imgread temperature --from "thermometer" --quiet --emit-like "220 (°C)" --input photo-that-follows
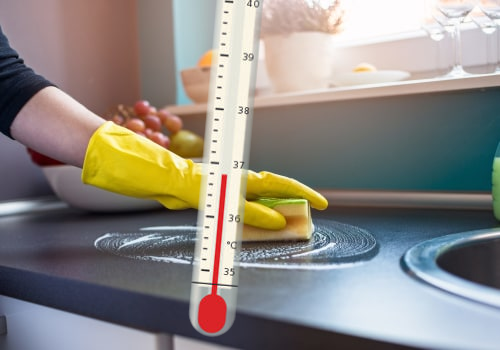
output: 36.8 (°C)
